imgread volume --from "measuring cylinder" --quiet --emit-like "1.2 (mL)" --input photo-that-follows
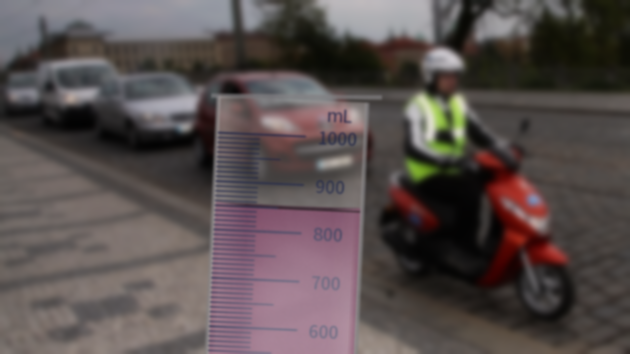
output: 850 (mL)
